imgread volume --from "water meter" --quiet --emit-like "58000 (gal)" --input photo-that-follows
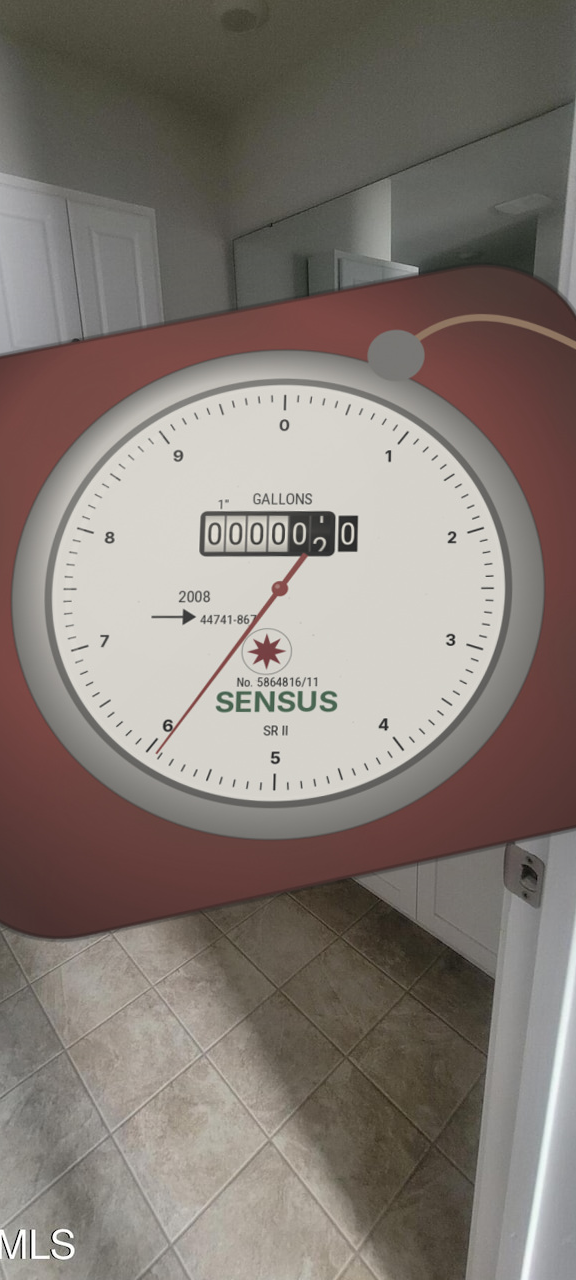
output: 15.9 (gal)
